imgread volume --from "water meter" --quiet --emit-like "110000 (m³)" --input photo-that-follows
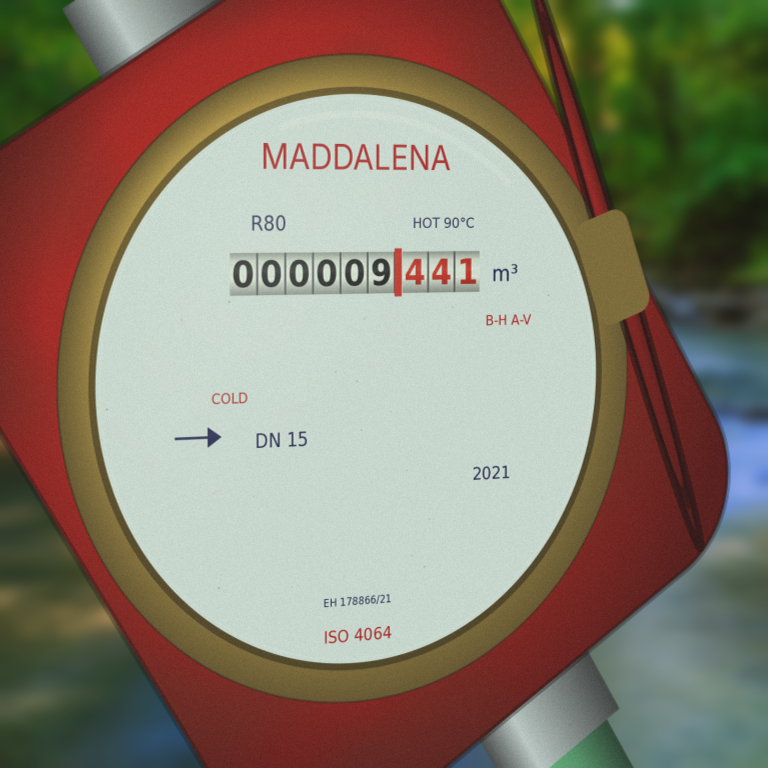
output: 9.441 (m³)
